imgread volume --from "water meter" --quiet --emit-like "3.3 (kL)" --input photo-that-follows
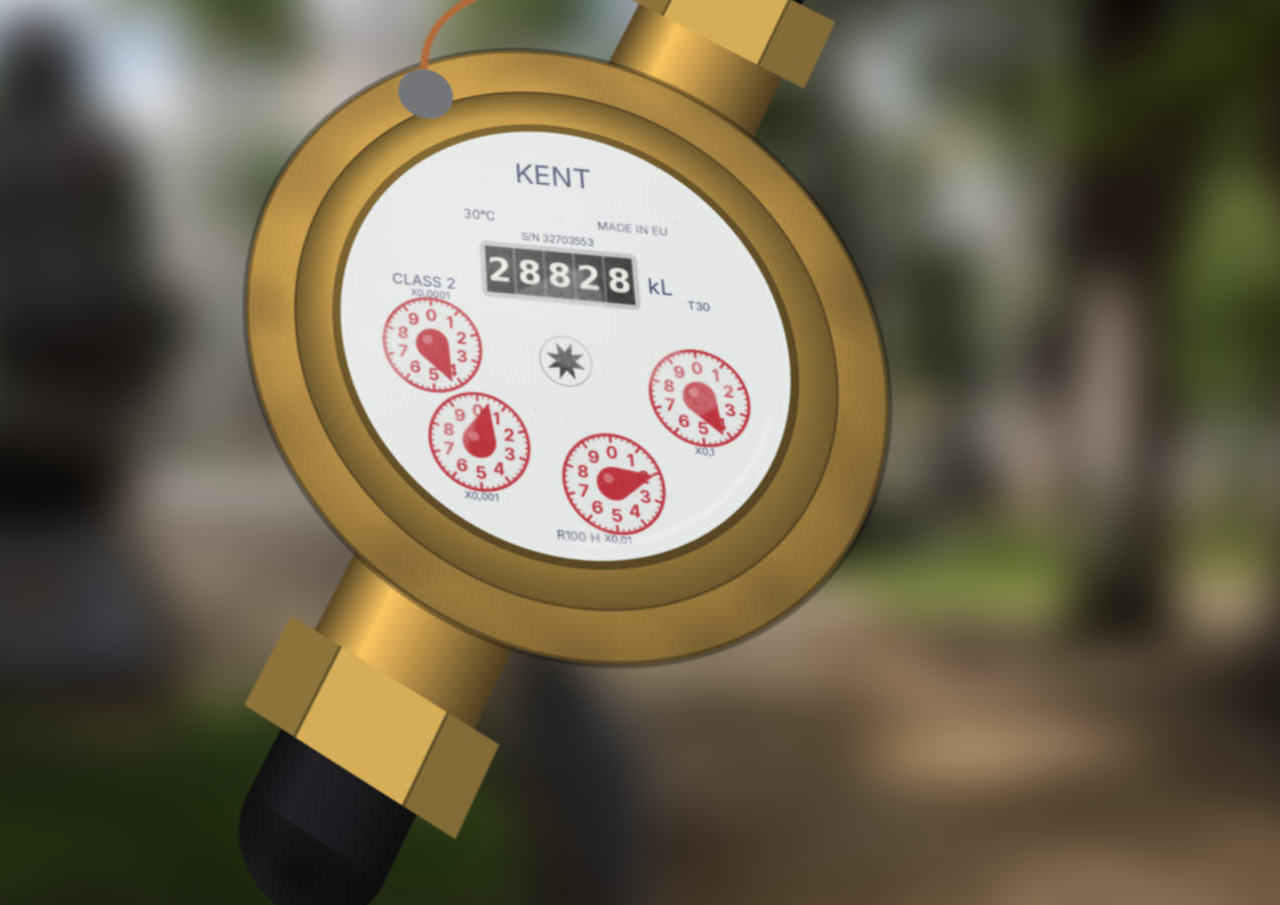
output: 28828.4204 (kL)
